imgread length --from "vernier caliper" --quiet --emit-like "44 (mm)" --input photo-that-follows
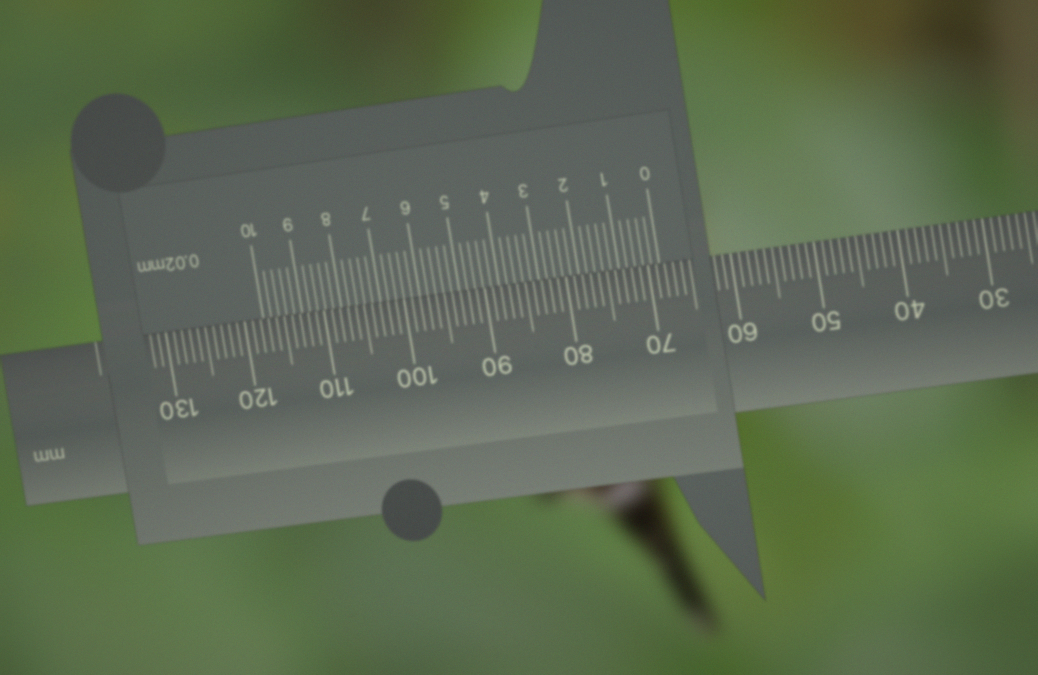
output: 68.6 (mm)
